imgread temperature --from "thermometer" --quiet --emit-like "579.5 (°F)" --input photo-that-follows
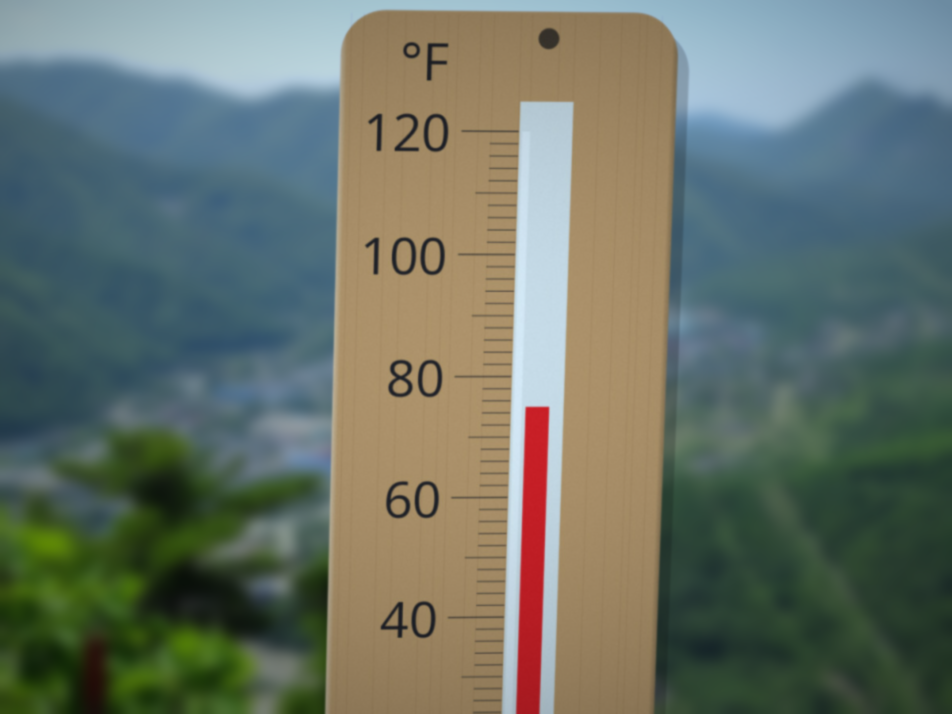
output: 75 (°F)
